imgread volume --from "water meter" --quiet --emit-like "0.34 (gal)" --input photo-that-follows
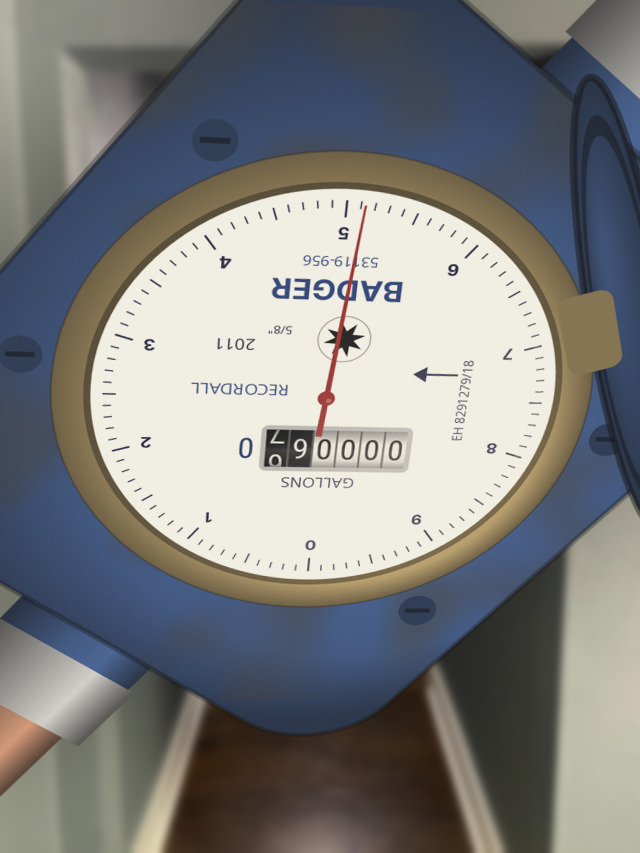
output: 665.1 (gal)
